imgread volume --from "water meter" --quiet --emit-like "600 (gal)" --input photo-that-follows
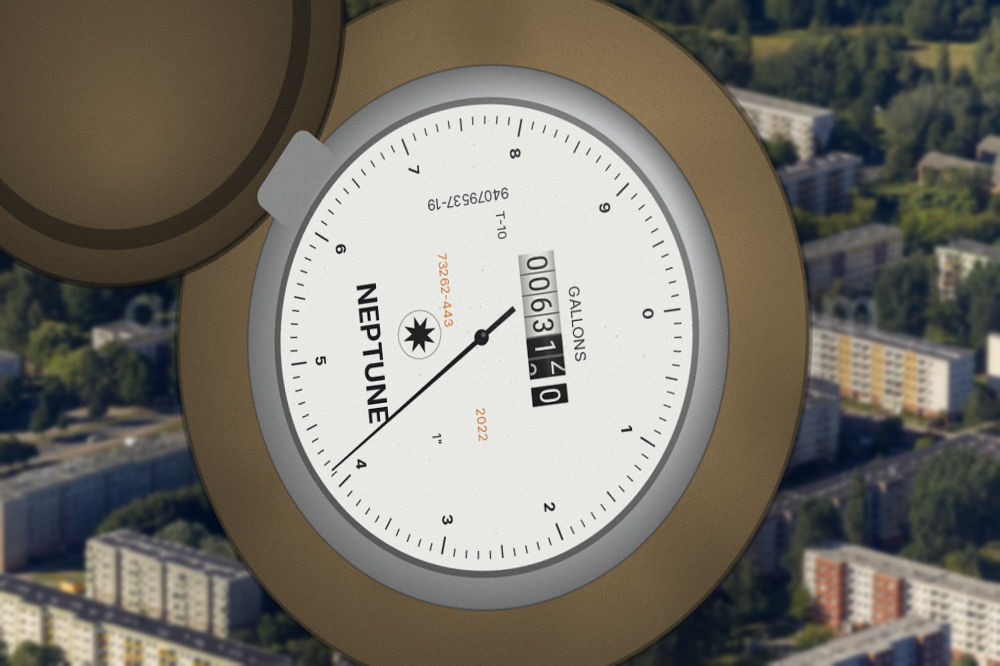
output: 63124.1 (gal)
